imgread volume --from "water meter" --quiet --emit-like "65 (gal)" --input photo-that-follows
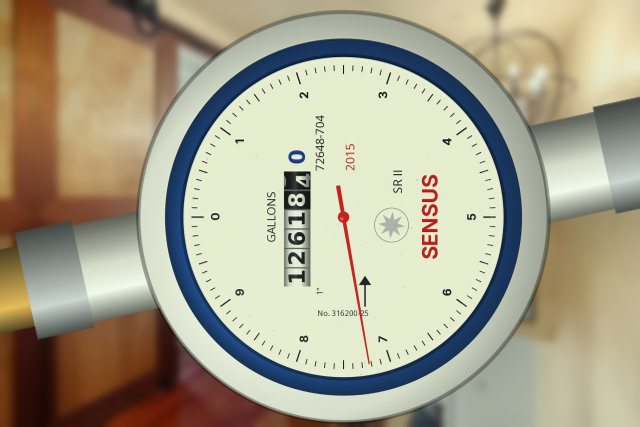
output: 1261837.2 (gal)
